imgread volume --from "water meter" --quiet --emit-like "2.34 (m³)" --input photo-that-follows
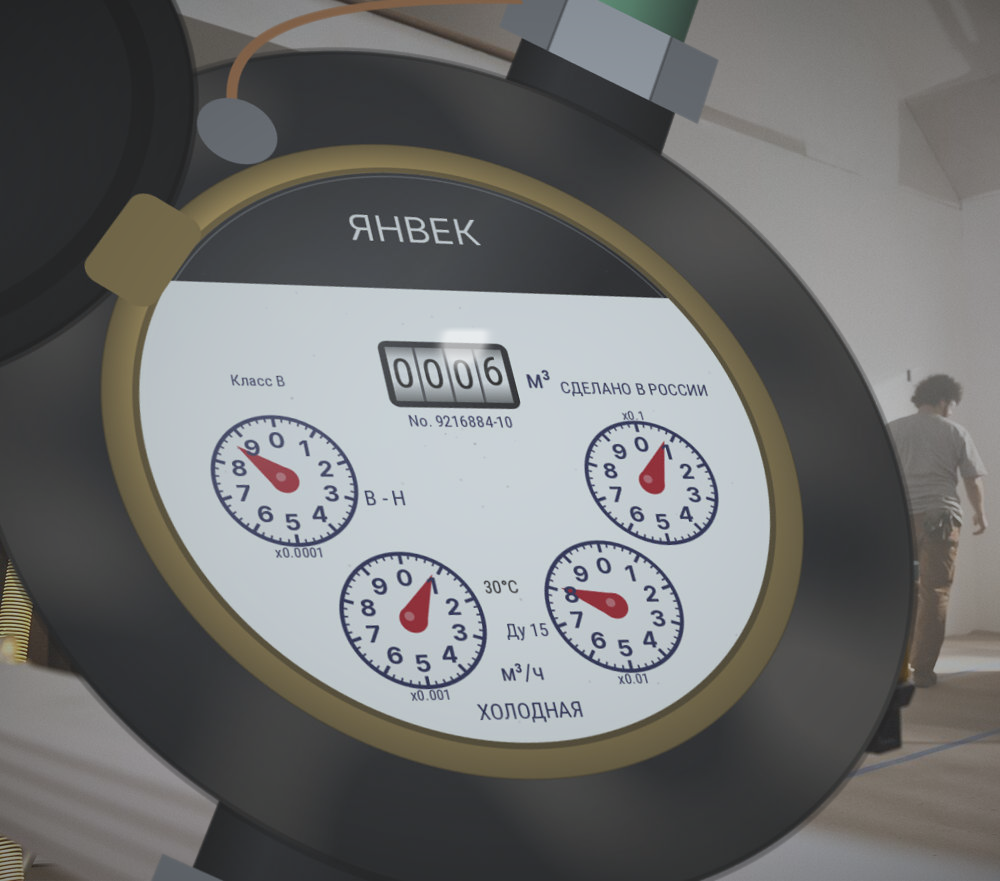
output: 6.0808 (m³)
